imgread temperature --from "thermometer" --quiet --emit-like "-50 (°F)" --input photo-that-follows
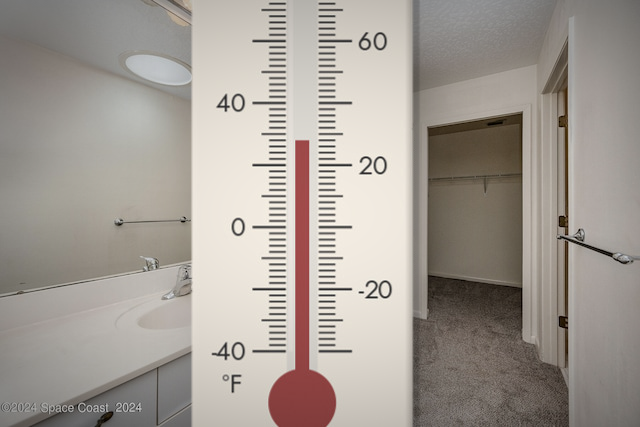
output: 28 (°F)
